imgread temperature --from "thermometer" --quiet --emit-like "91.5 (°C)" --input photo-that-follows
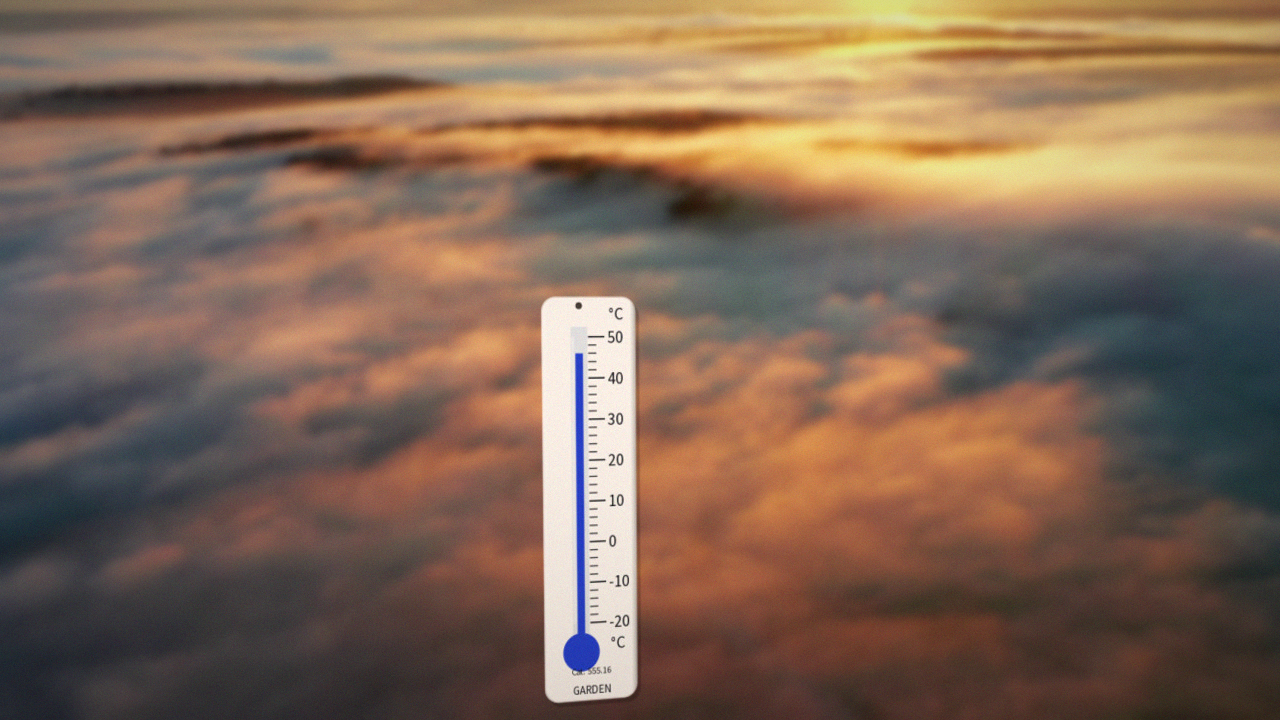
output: 46 (°C)
